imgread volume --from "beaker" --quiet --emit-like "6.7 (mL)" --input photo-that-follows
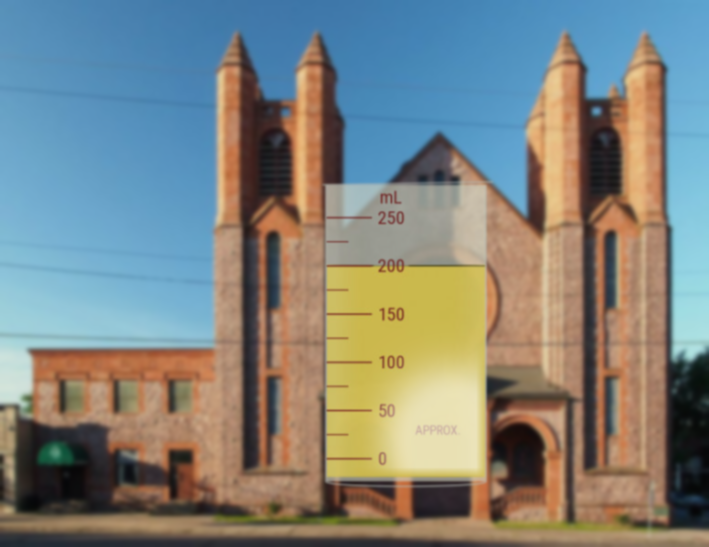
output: 200 (mL)
